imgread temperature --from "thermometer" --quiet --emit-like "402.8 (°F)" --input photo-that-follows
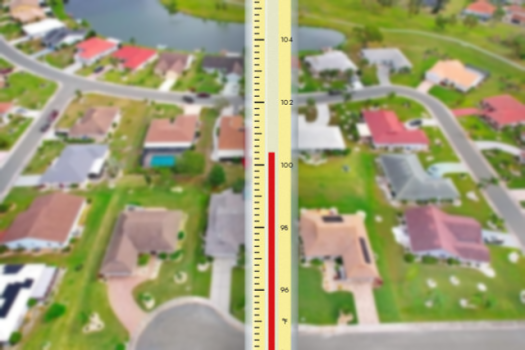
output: 100.4 (°F)
